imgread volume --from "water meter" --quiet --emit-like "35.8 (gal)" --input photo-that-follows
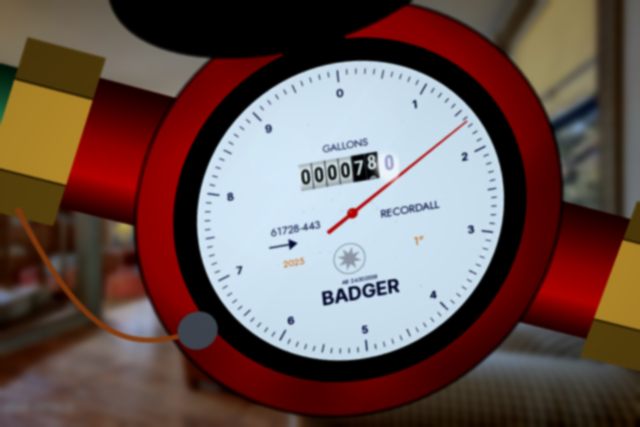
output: 781.6 (gal)
